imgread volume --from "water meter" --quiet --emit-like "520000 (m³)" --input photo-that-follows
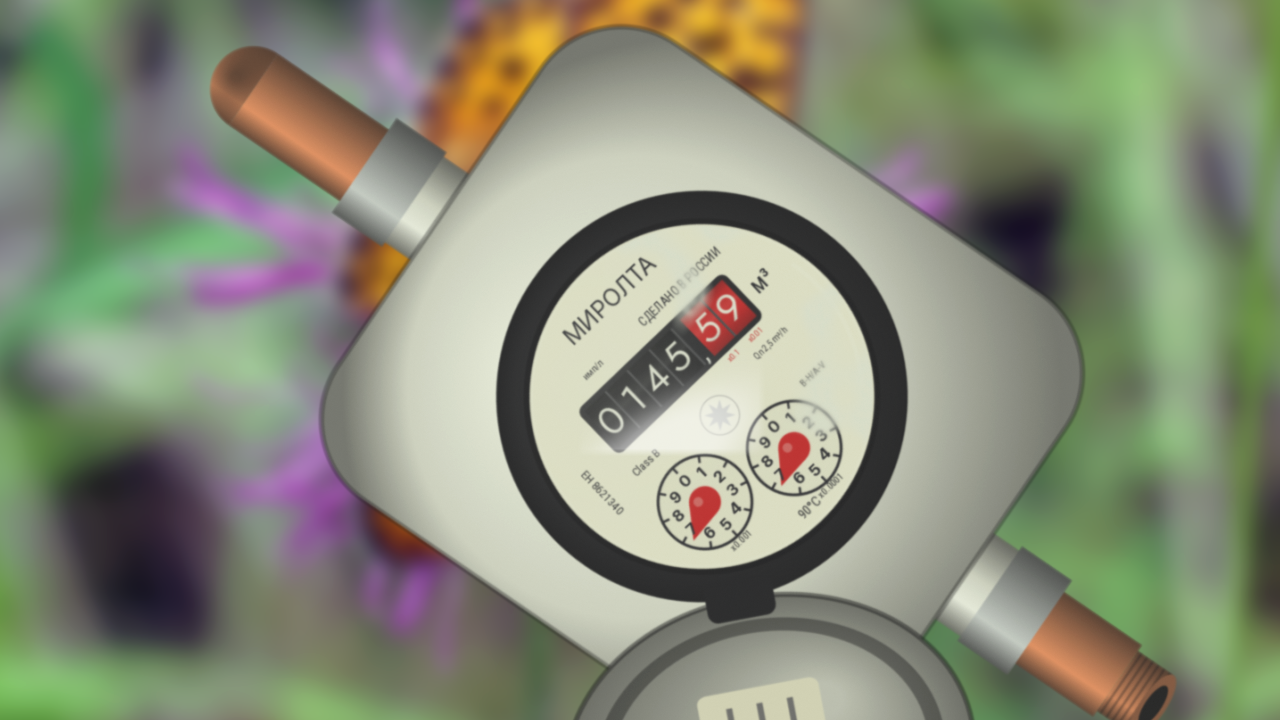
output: 145.5966 (m³)
